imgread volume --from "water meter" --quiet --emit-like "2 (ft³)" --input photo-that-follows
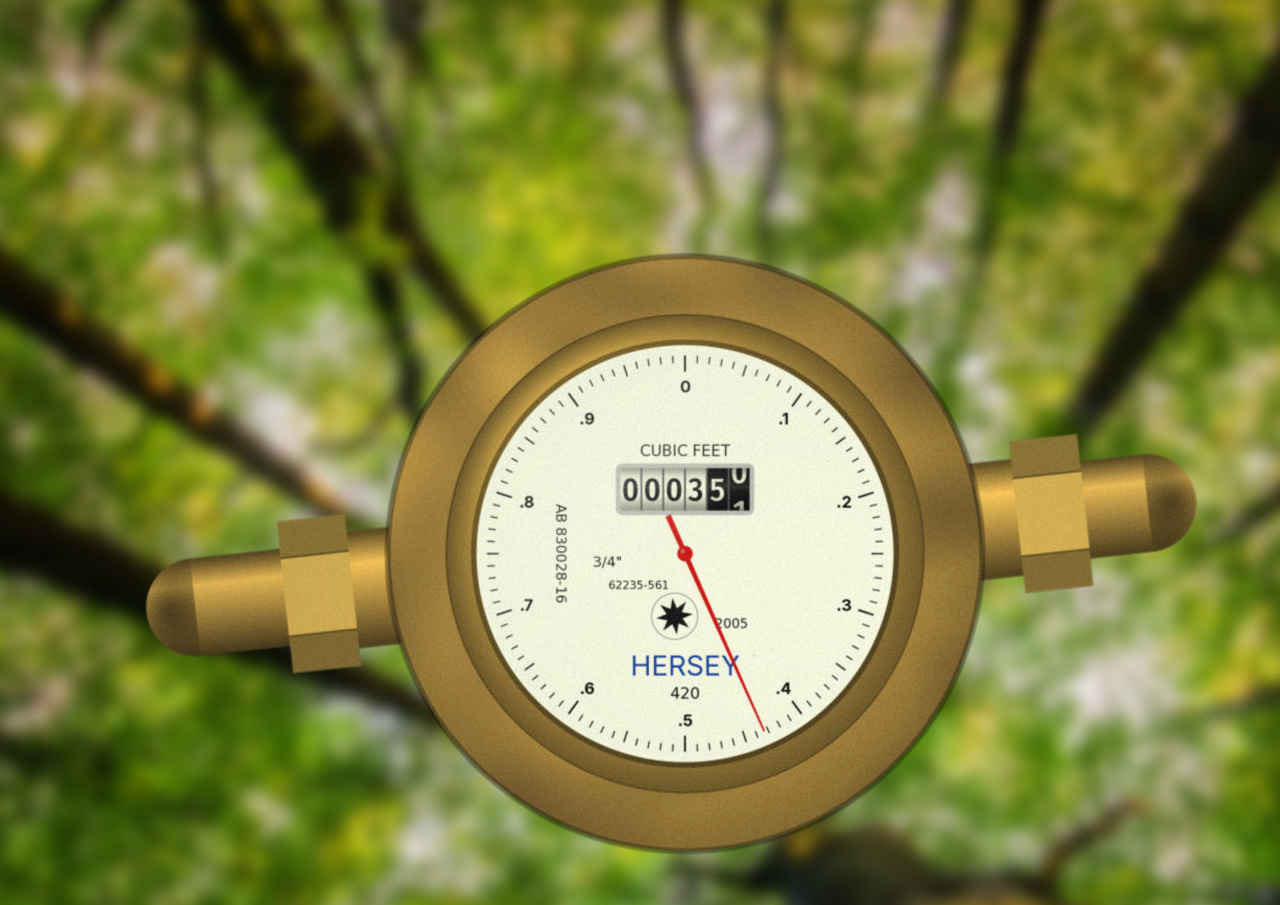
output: 350.43 (ft³)
